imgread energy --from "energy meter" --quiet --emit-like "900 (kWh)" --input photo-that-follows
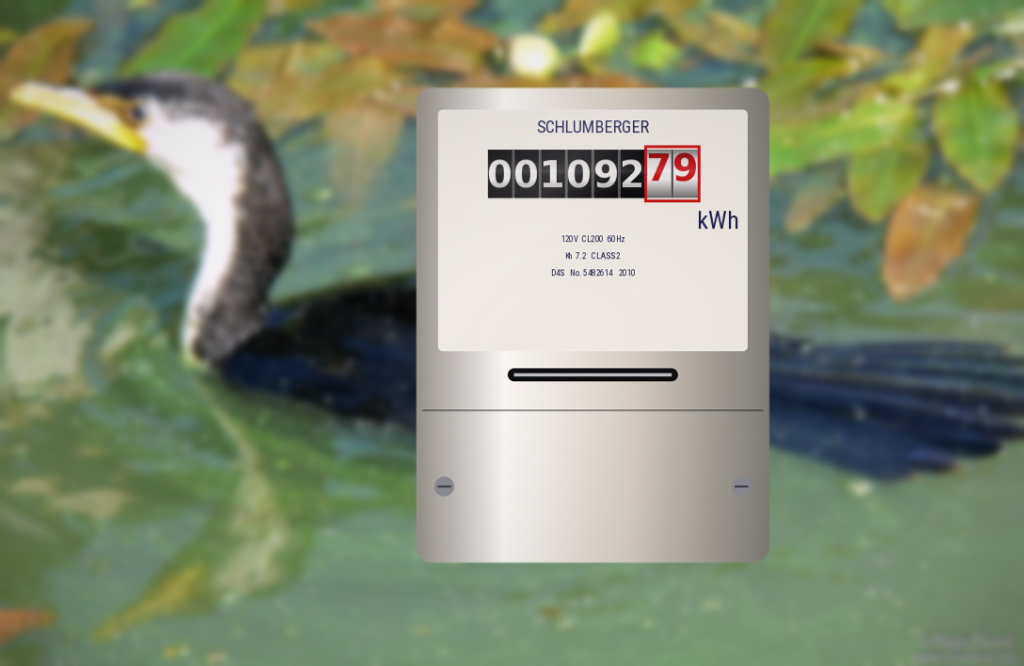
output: 1092.79 (kWh)
